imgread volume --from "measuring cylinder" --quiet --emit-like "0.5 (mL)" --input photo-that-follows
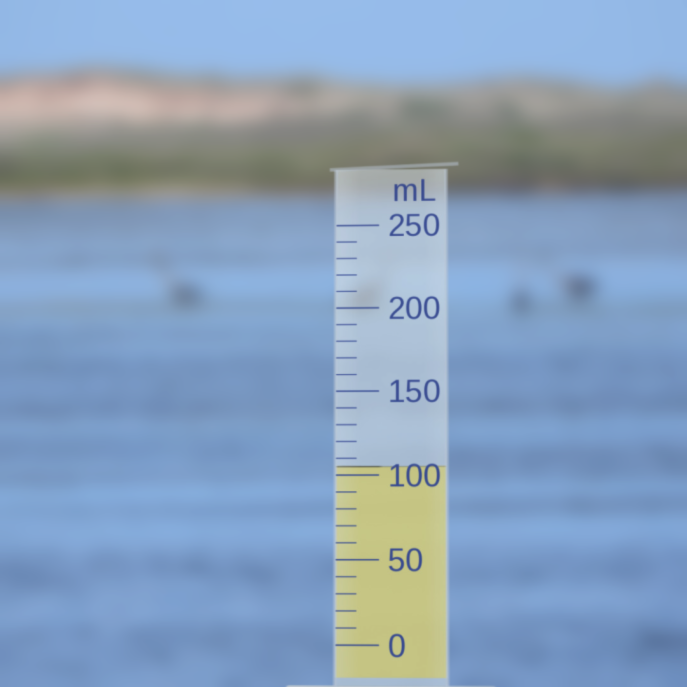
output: 105 (mL)
